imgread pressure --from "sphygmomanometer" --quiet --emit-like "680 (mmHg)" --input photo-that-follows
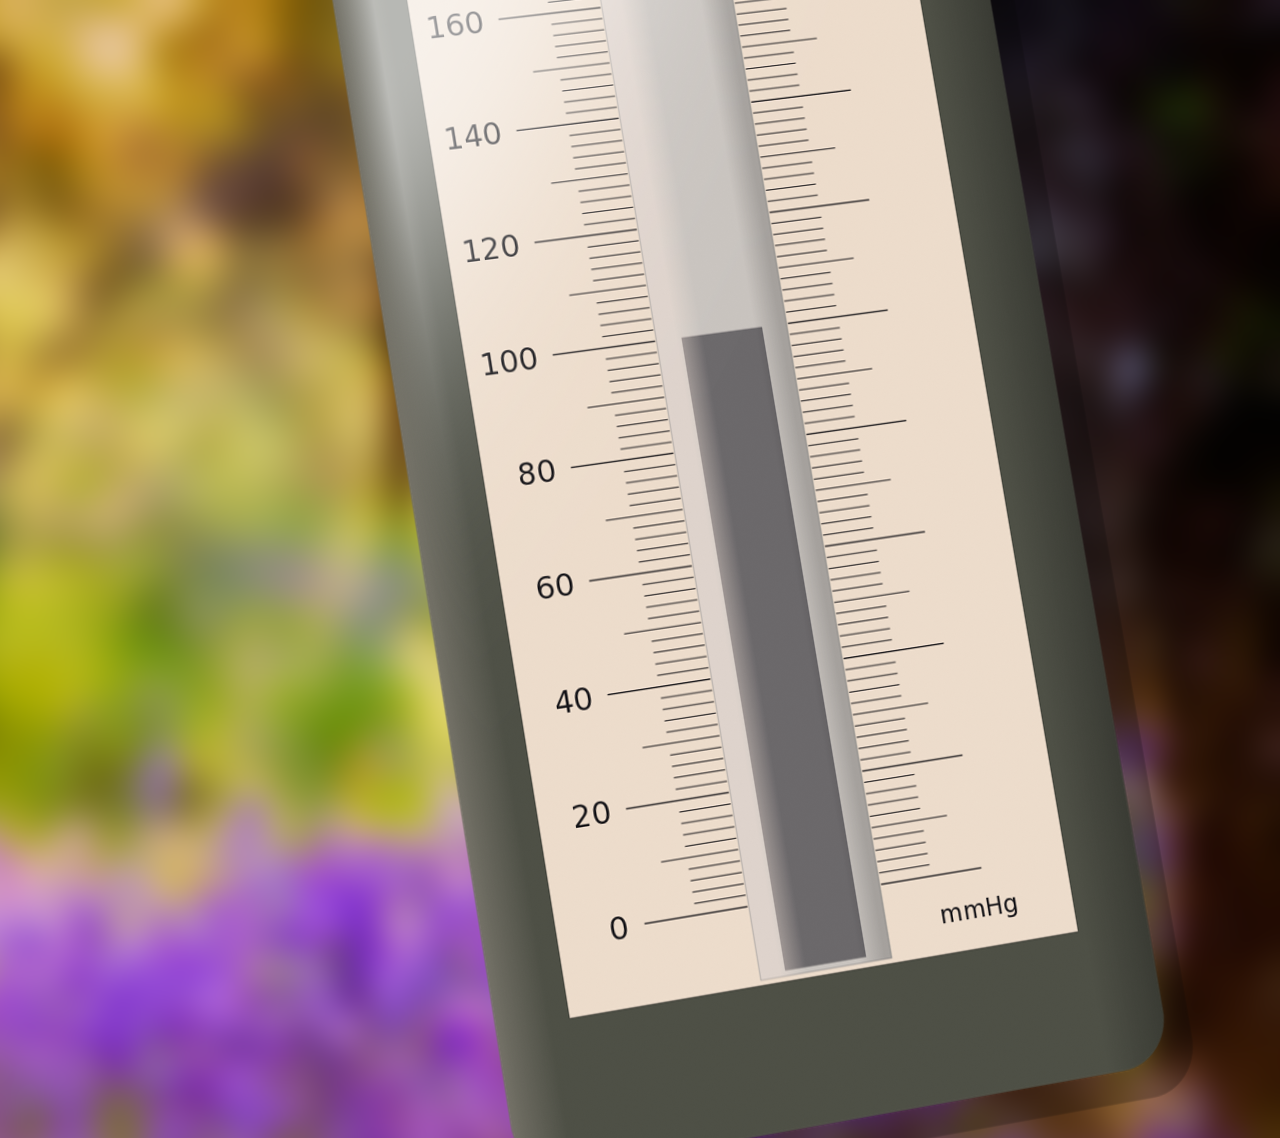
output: 100 (mmHg)
